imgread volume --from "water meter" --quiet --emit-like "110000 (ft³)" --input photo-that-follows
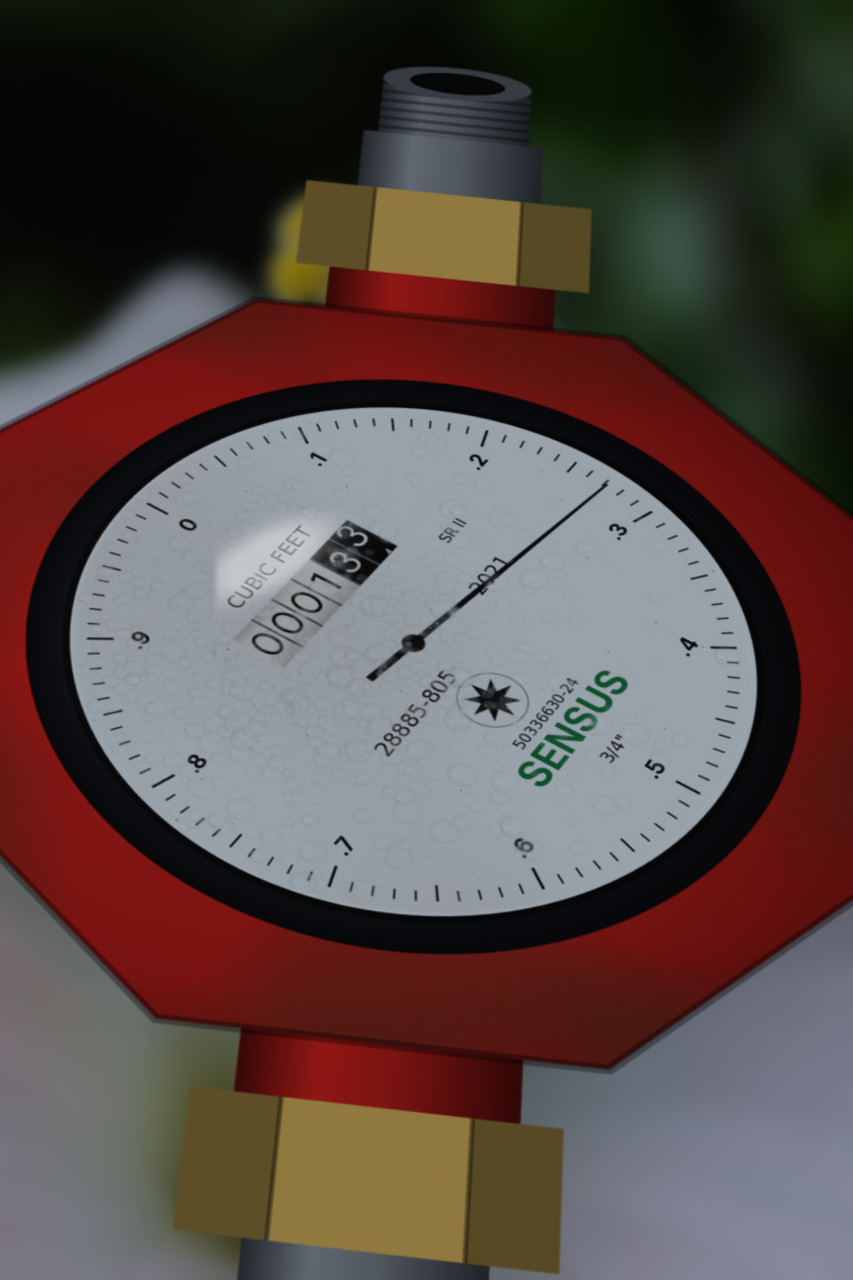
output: 133.27 (ft³)
